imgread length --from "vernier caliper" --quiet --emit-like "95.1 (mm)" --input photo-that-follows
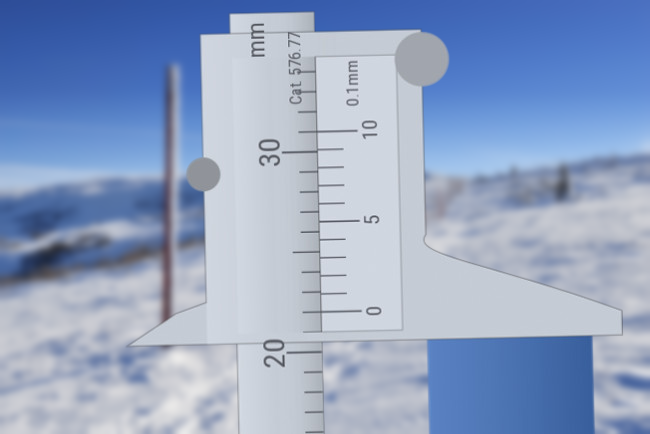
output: 22.0 (mm)
